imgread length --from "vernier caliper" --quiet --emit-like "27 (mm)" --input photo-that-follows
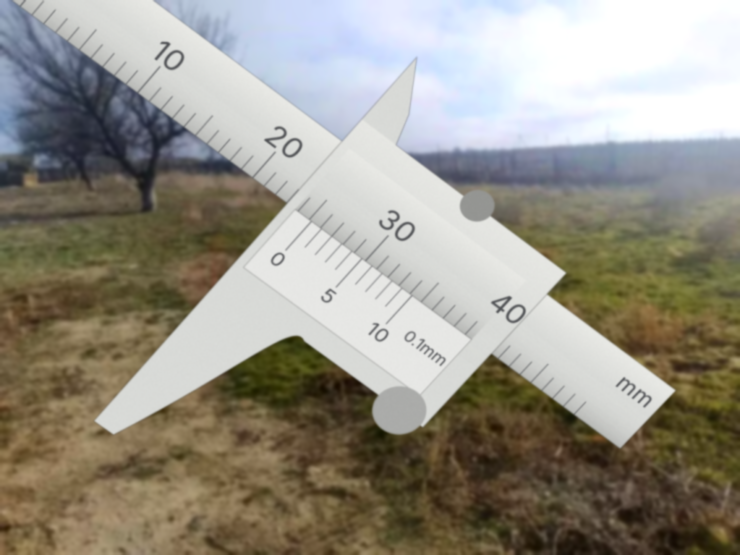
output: 25.2 (mm)
